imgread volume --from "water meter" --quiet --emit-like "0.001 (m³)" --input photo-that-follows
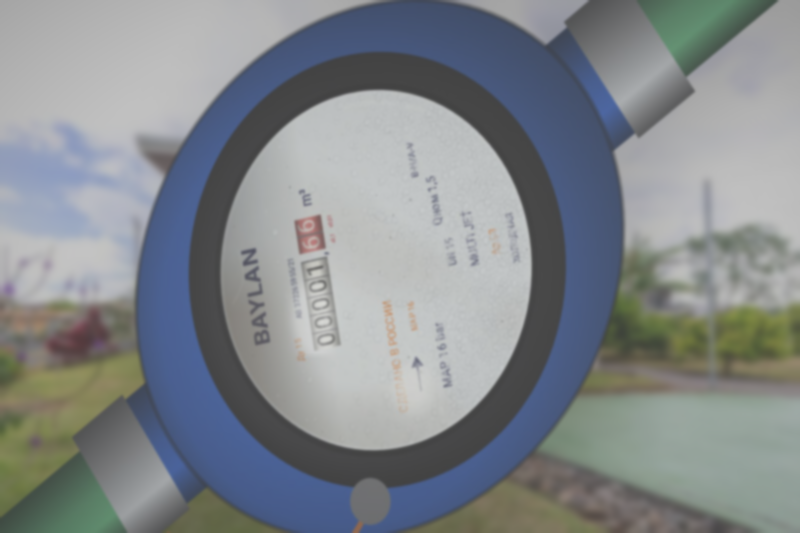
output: 1.66 (m³)
